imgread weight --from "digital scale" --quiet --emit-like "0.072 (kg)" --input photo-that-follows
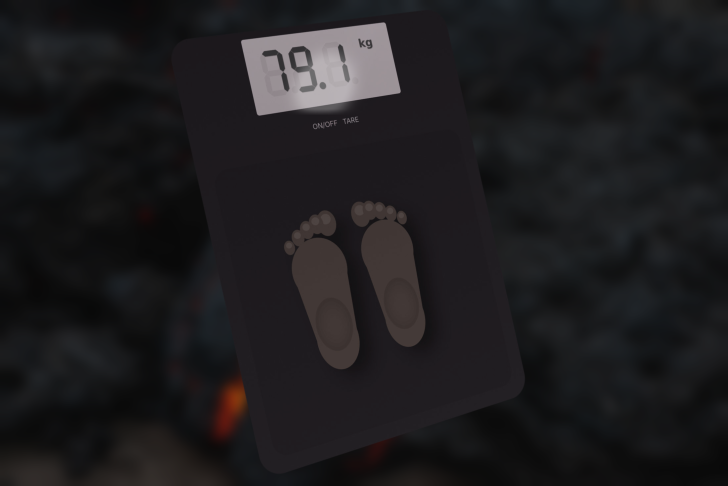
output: 79.1 (kg)
